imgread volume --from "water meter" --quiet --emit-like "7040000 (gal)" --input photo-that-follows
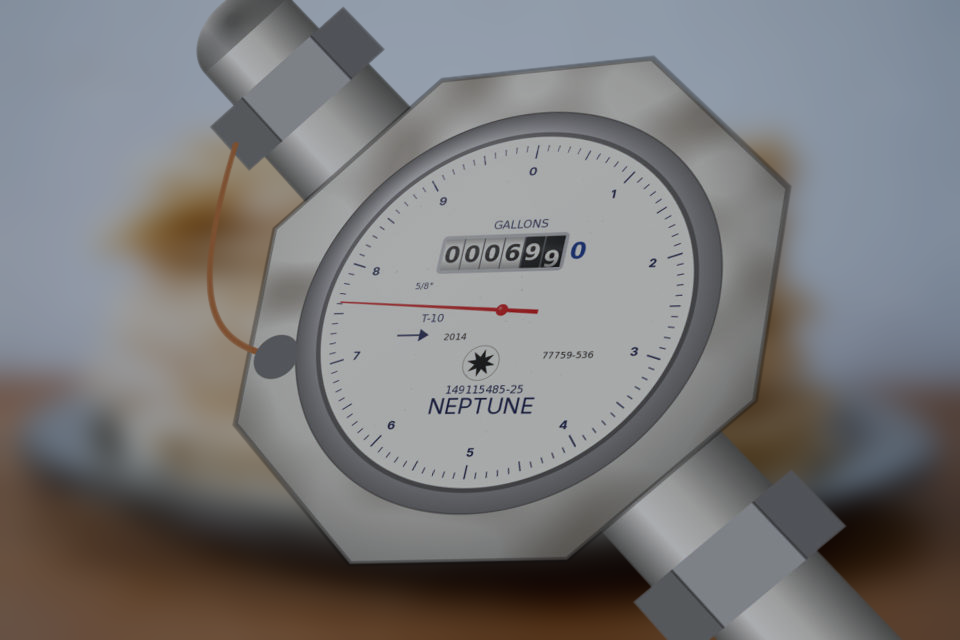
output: 6987.6 (gal)
